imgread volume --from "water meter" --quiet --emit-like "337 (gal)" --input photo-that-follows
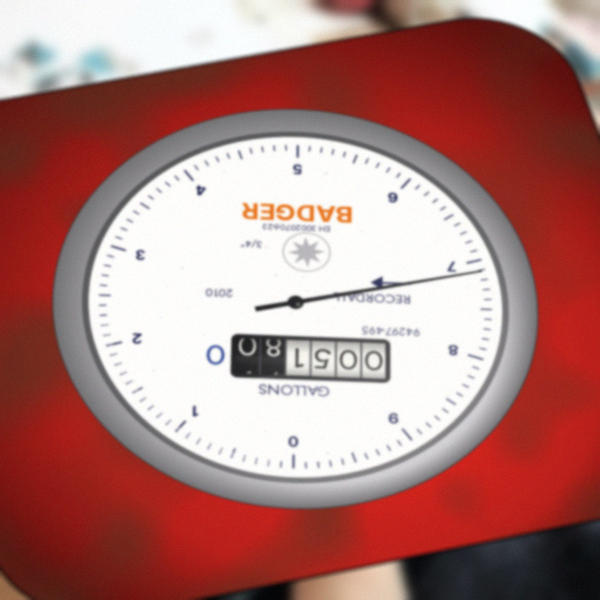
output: 51797.1 (gal)
